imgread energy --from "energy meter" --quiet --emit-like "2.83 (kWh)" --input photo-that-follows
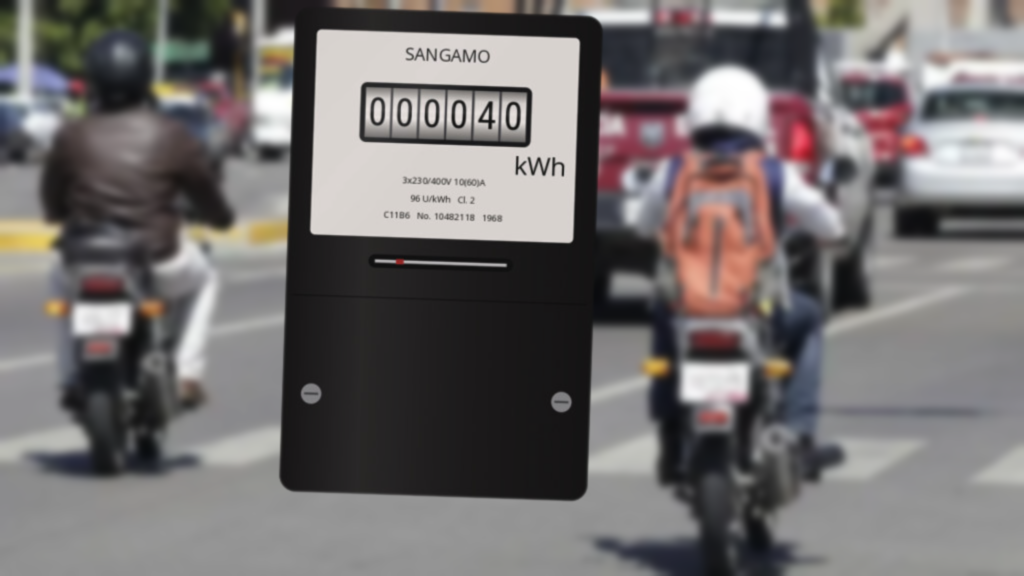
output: 40 (kWh)
